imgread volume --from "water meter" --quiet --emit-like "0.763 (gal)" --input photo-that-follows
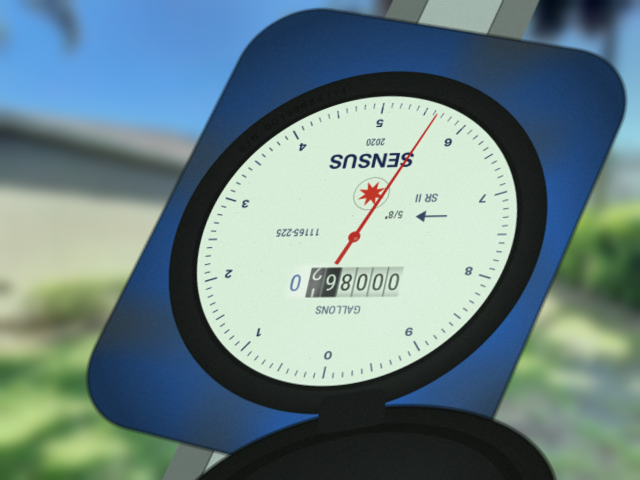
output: 8615.6 (gal)
